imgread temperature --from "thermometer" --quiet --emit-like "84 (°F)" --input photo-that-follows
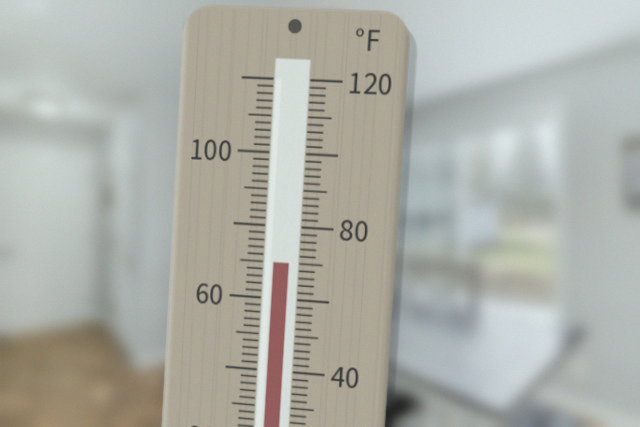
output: 70 (°F)
